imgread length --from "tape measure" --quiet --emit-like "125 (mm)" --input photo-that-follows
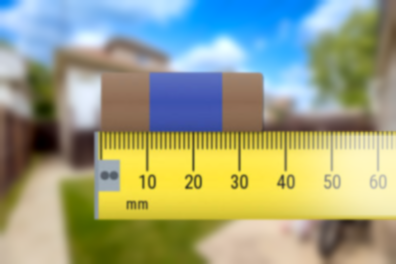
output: 35 (mm)
